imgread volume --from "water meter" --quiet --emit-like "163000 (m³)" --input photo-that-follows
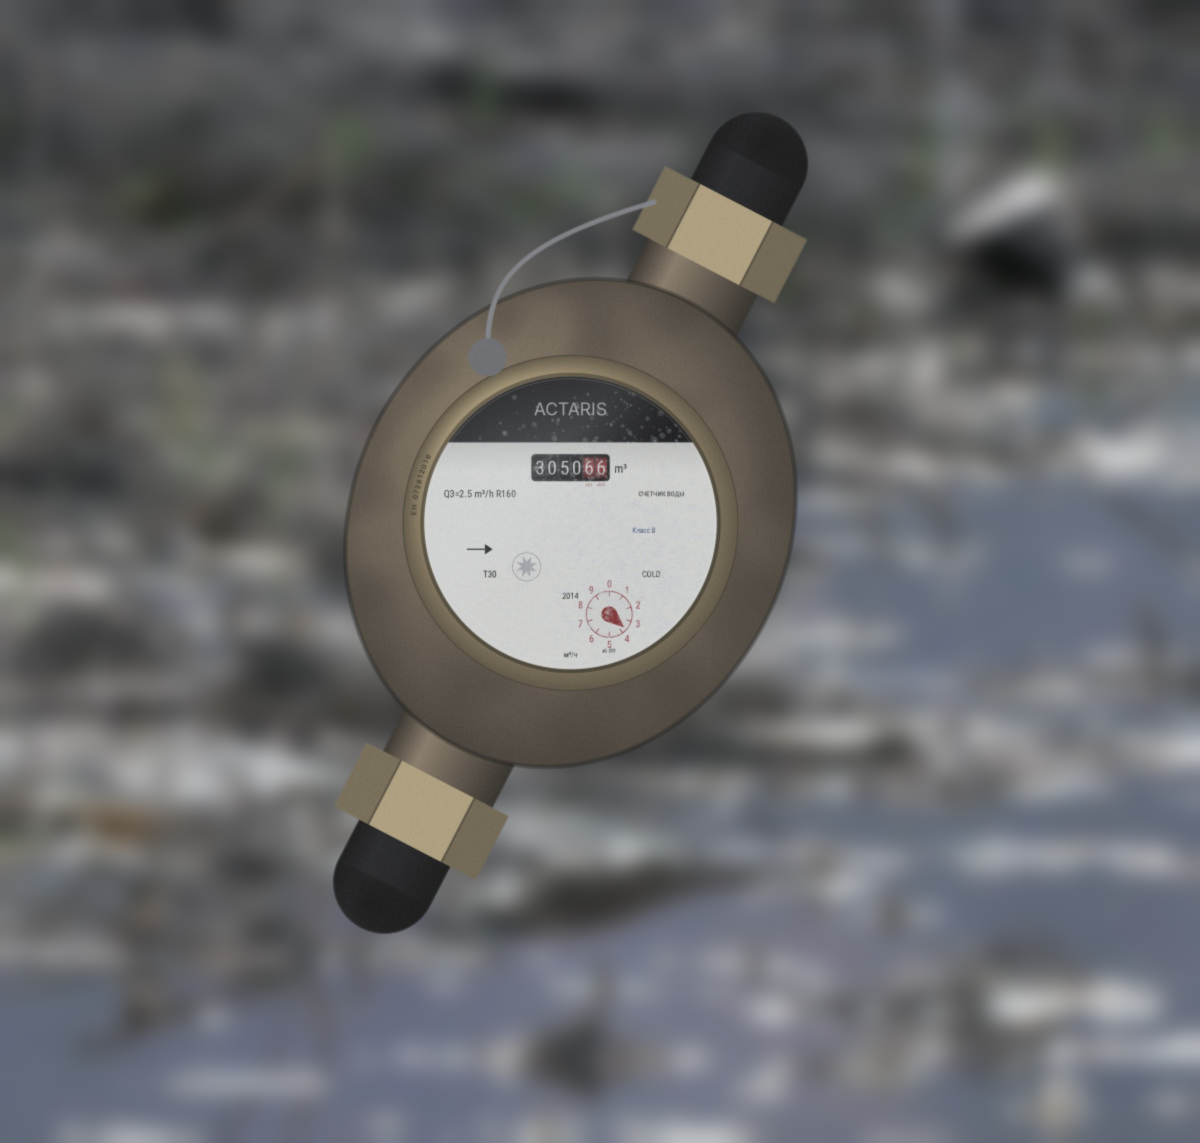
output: 3050.663 (m³)
